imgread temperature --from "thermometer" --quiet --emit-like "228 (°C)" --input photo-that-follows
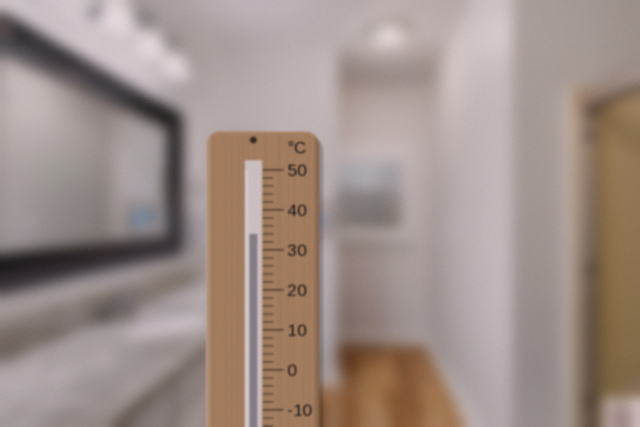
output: 34 (°C)
